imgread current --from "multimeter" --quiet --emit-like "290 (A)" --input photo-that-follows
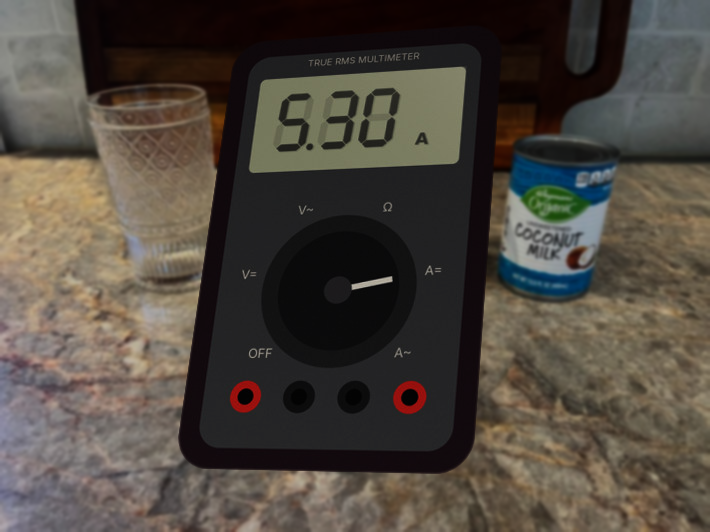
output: 5.30 (A)
